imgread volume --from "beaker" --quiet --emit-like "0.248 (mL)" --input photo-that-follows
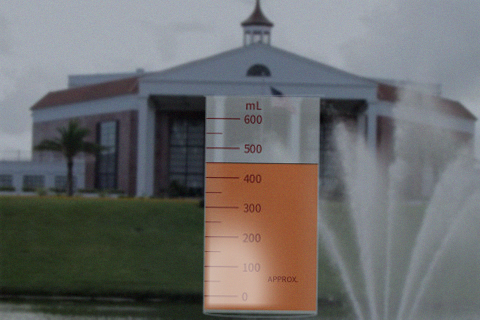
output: 450 (mL)
